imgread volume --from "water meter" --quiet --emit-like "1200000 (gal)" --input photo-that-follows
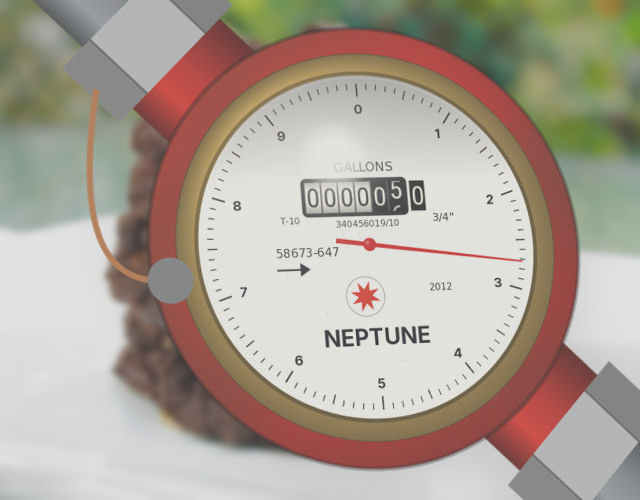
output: 52.7 (gal)
